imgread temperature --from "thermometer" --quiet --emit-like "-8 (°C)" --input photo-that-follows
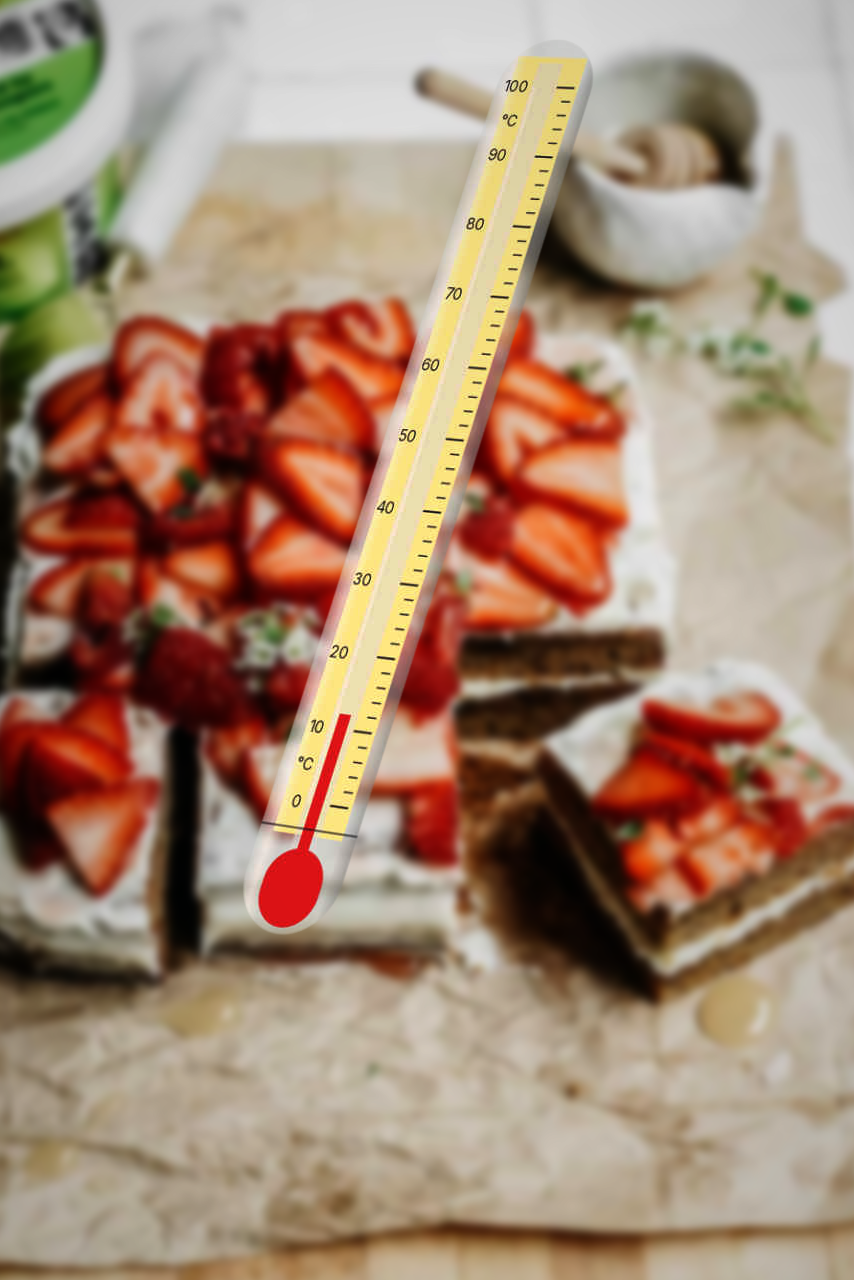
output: 12 (°C)
